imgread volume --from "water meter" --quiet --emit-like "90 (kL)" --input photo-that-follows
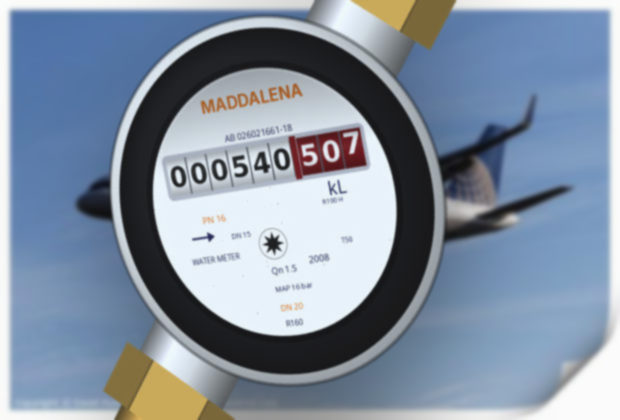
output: 540.507 (kL)
